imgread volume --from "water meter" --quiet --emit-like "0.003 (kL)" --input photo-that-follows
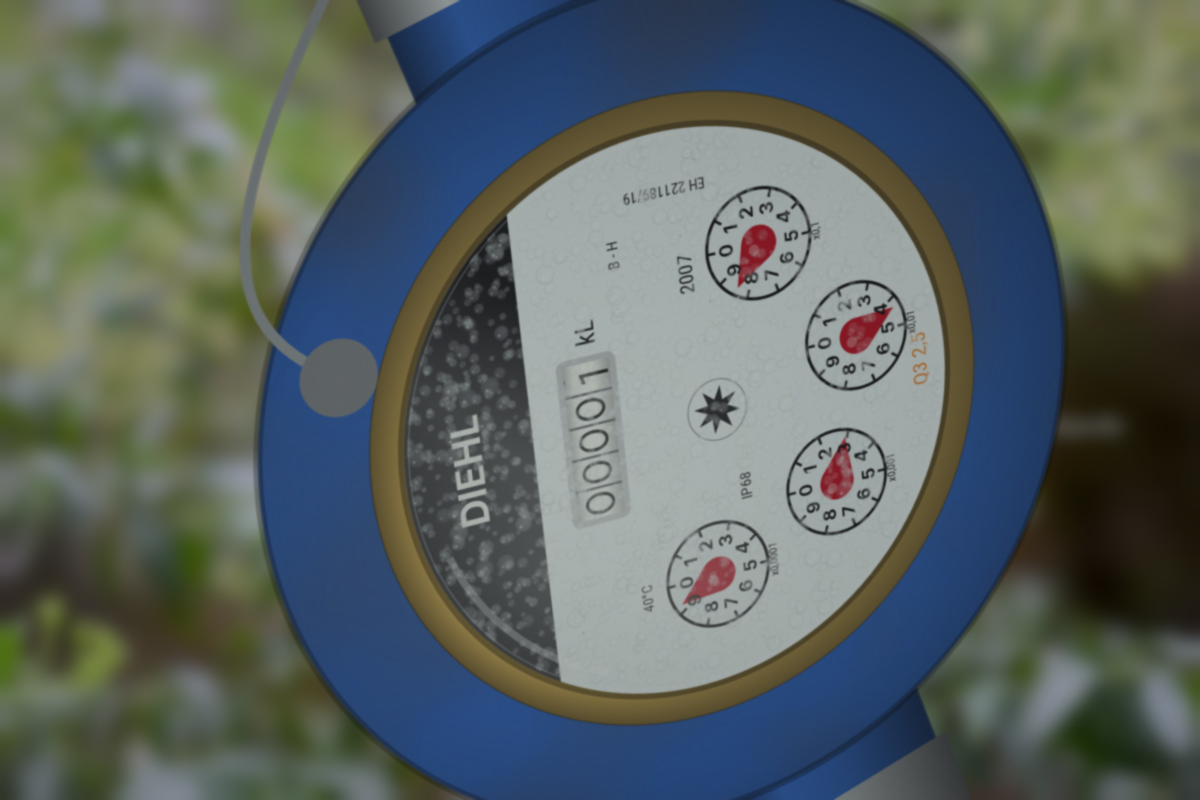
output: 0.8429 (kL)
